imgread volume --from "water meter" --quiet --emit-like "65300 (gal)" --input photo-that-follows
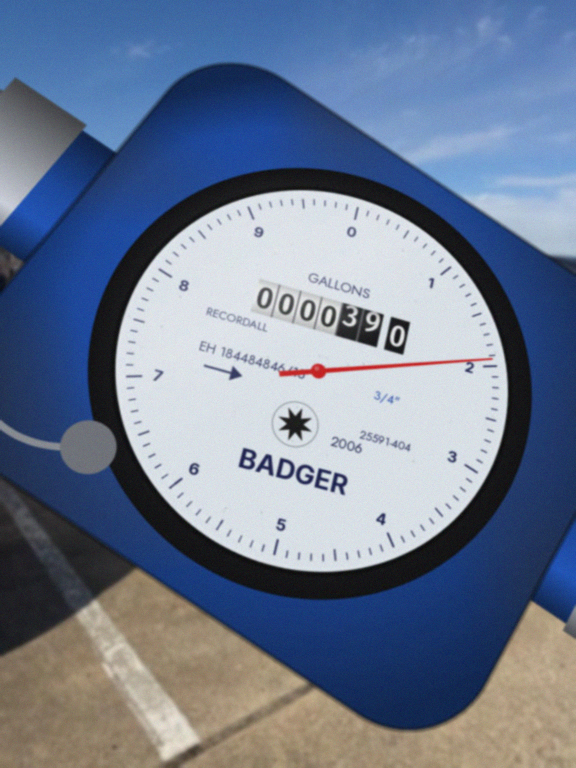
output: 391.9 (gal)
